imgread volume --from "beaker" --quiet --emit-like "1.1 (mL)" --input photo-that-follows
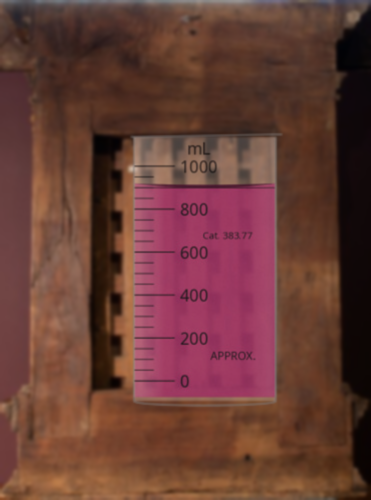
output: 900 (mL)
